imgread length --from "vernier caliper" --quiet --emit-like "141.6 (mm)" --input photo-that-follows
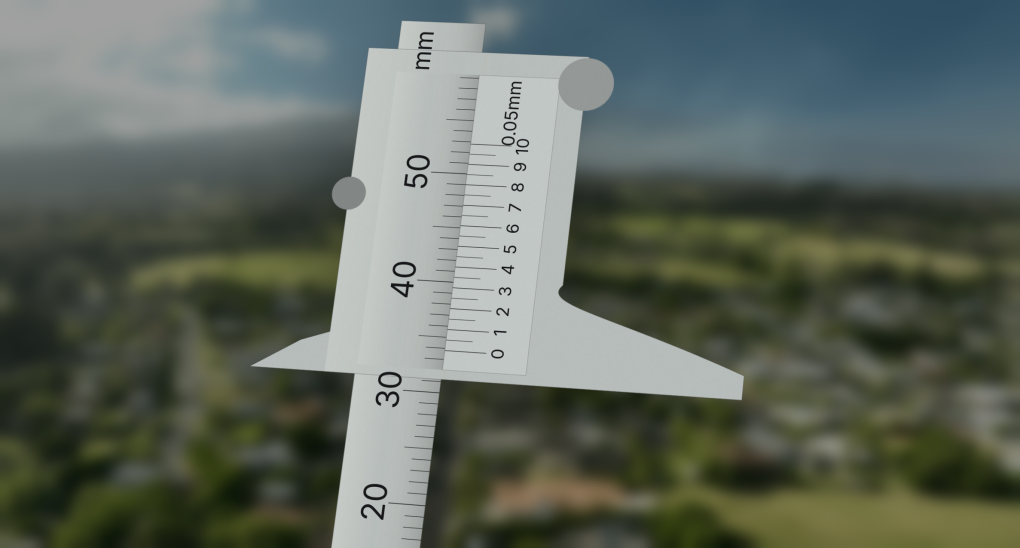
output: 33.8 (mm)
